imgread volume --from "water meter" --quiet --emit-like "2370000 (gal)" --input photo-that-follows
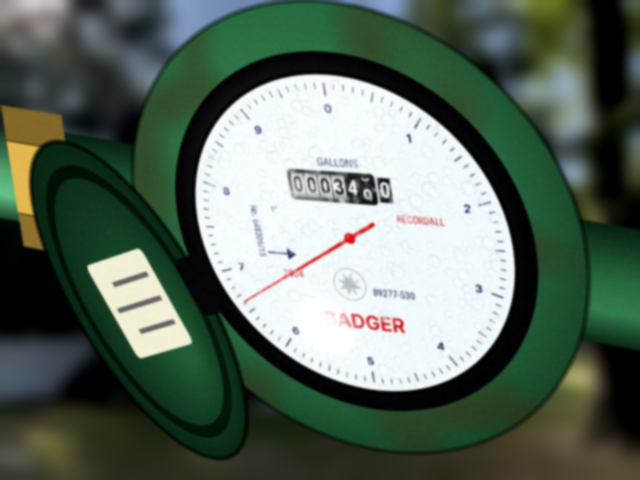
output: 3486.6 (gal)
